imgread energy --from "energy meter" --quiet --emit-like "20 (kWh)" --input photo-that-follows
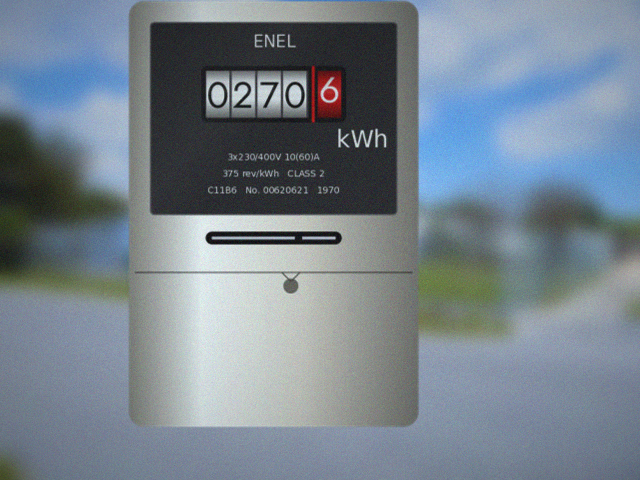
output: 270.6 (kWh)
